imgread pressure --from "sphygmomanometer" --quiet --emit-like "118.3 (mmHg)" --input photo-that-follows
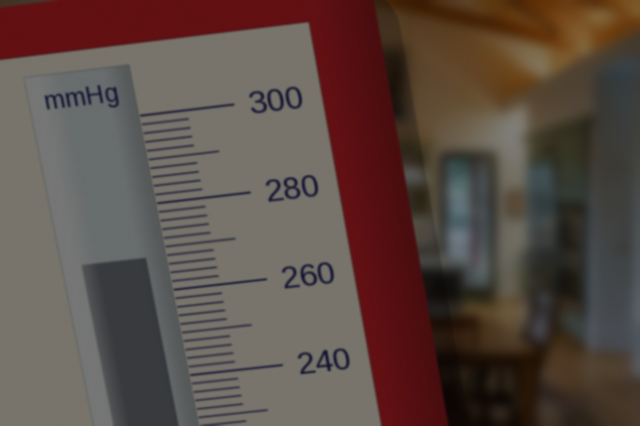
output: 268 (mmHg)
